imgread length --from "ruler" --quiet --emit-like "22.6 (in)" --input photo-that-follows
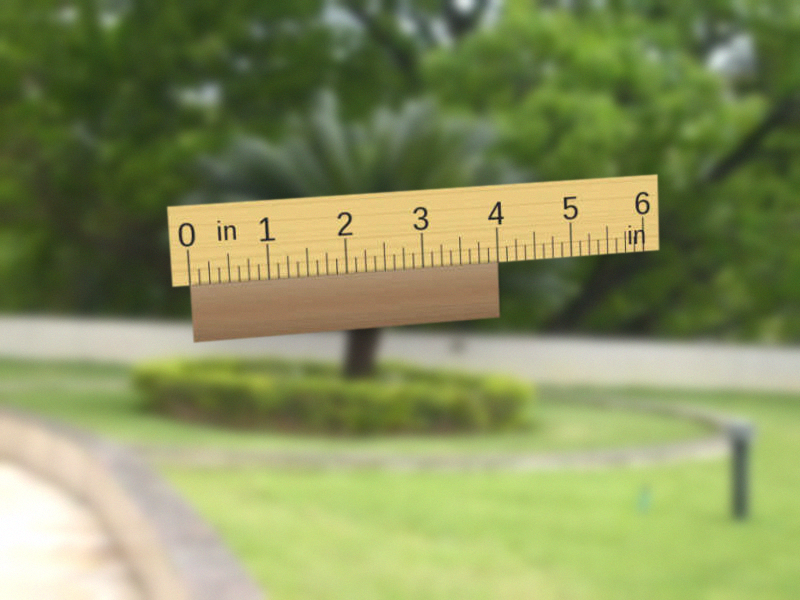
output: 4 (in)
